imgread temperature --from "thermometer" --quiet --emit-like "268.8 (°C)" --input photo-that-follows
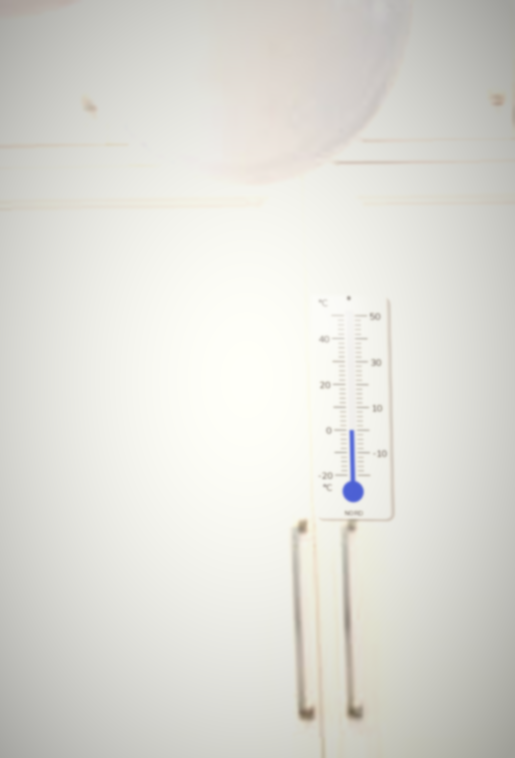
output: 0 (°C)
